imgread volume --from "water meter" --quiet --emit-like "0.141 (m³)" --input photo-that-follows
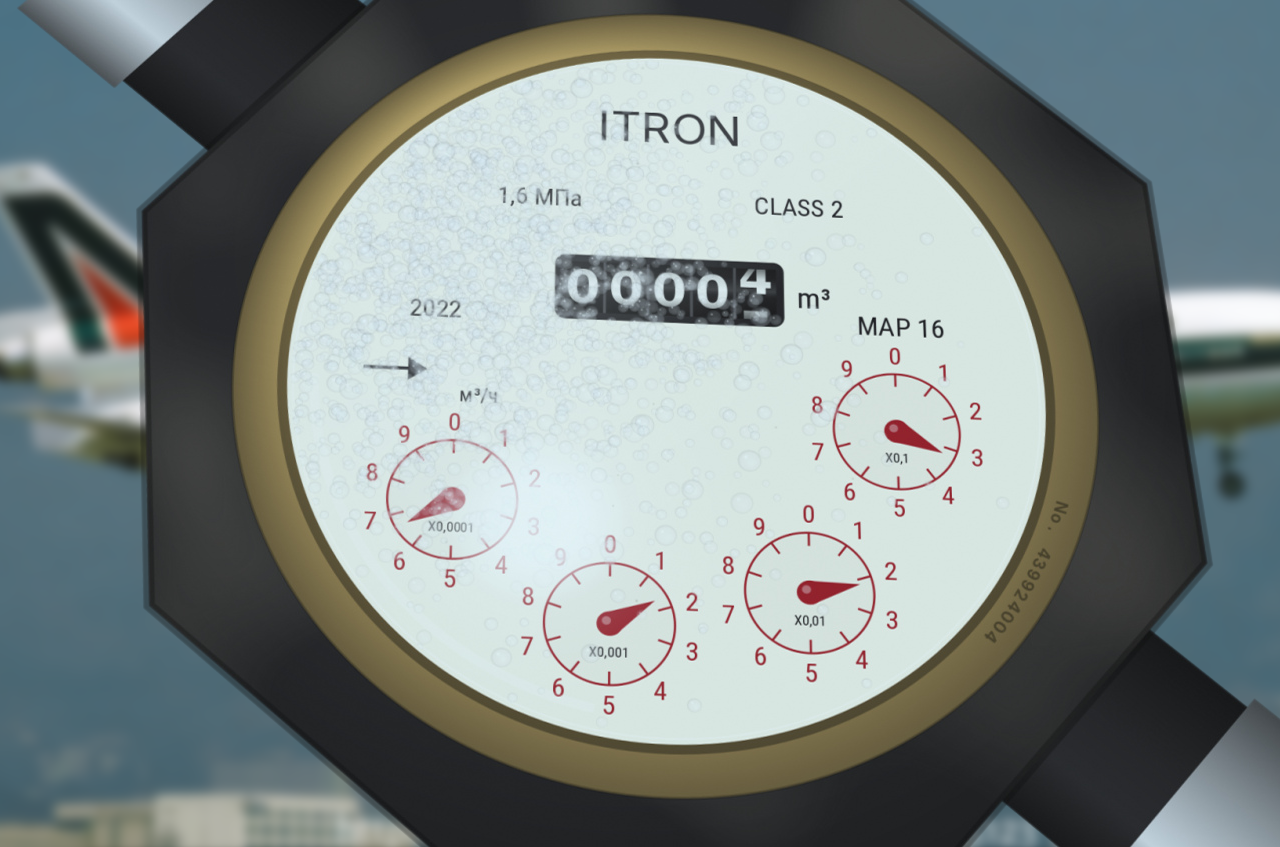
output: 4.3216 (m³)
